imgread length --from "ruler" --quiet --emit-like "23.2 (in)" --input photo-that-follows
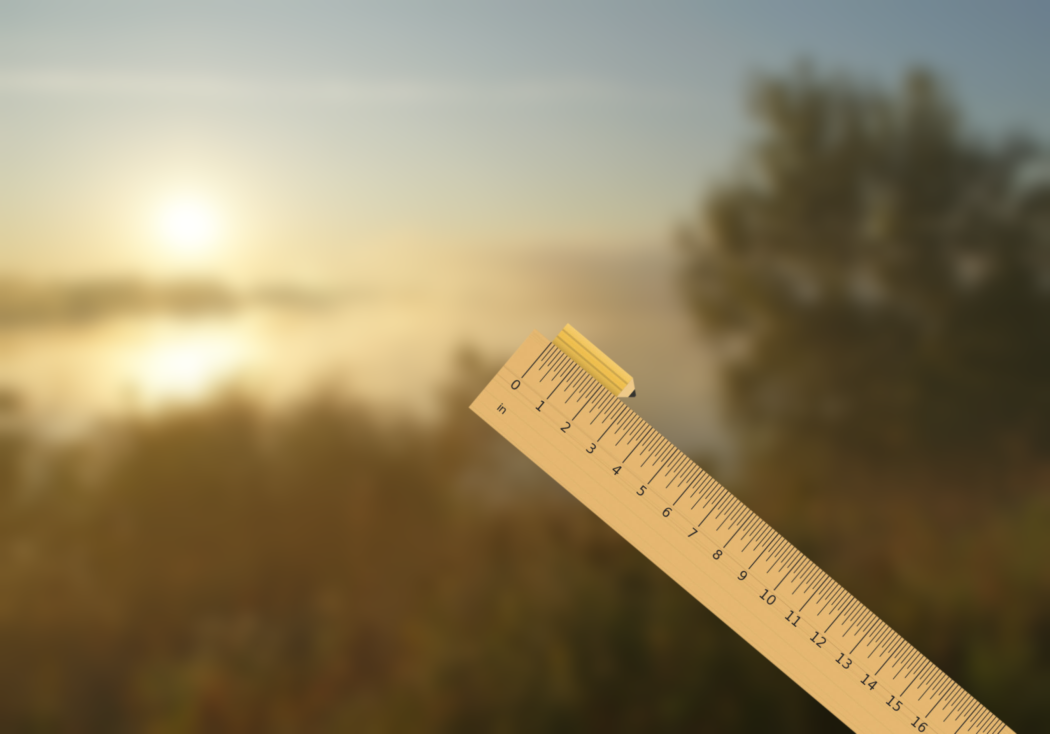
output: 3 (in)
